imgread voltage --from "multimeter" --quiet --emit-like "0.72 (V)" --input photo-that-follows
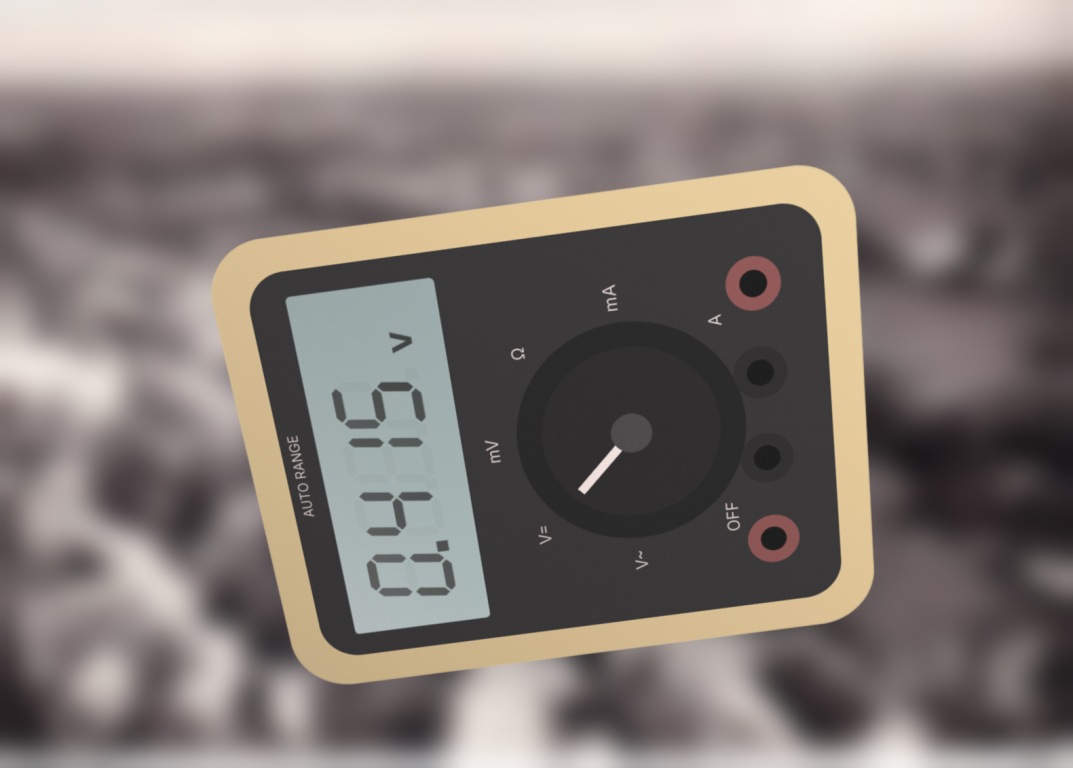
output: 0.415 (V)
